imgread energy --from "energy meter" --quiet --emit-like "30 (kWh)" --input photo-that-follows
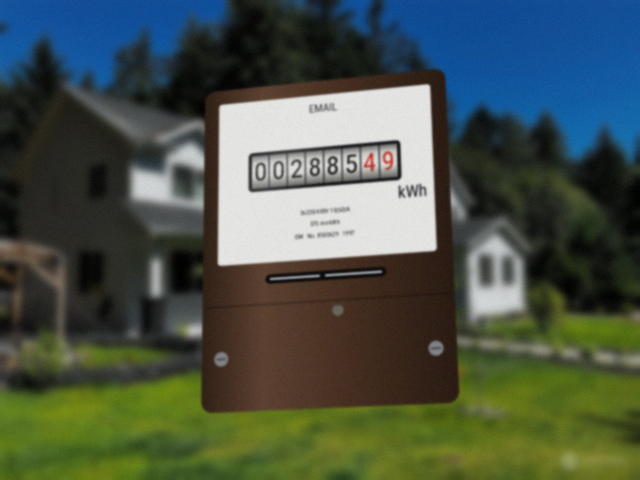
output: 2885.49 (kWh)
